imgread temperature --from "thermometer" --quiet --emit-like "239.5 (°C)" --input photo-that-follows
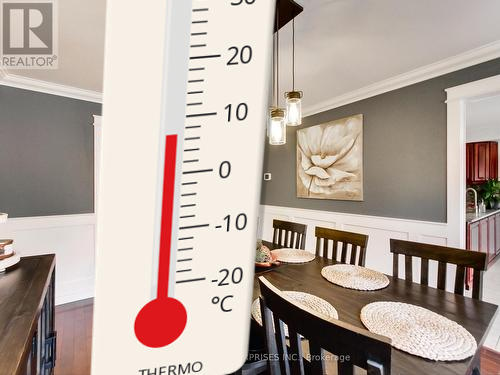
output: 7 (°C)
